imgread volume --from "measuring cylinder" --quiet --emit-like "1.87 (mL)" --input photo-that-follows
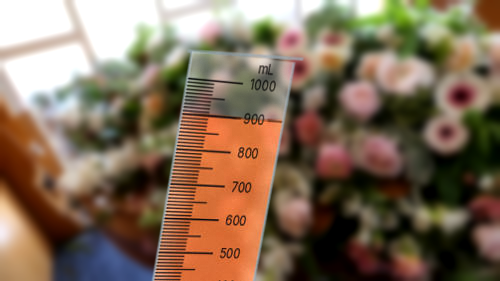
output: 900 (mL)
